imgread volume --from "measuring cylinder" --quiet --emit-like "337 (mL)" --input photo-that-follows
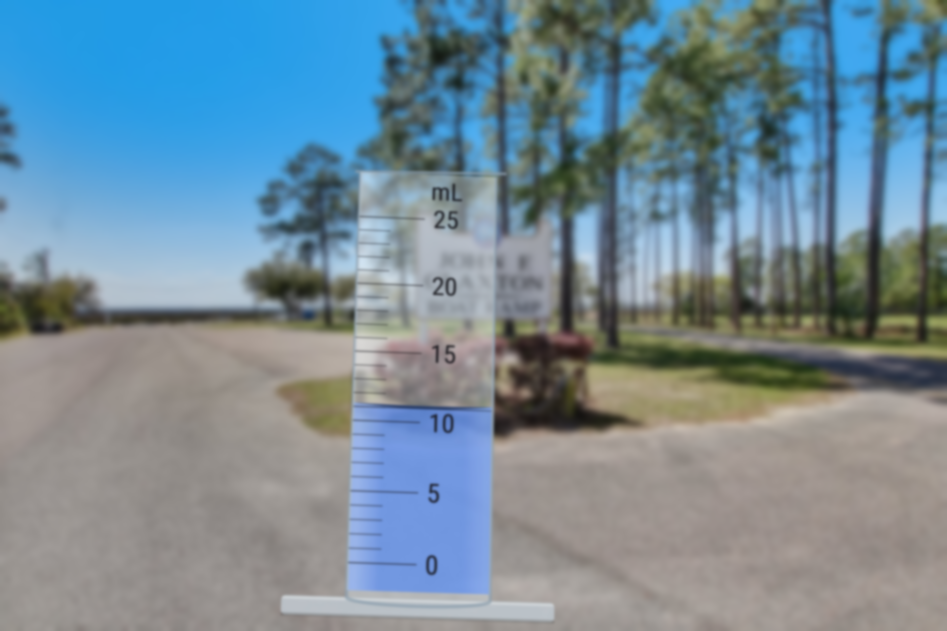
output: 11 (mL)
